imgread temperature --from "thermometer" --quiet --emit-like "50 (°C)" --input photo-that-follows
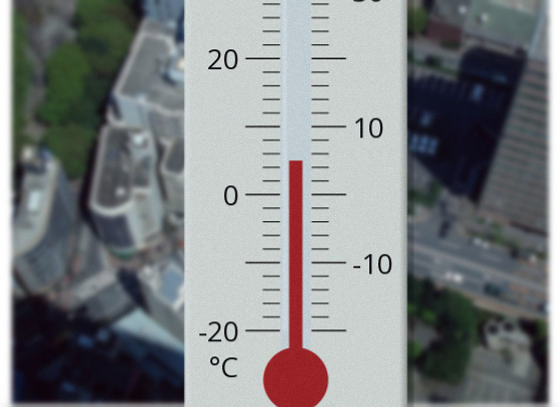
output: 5 (°C)
